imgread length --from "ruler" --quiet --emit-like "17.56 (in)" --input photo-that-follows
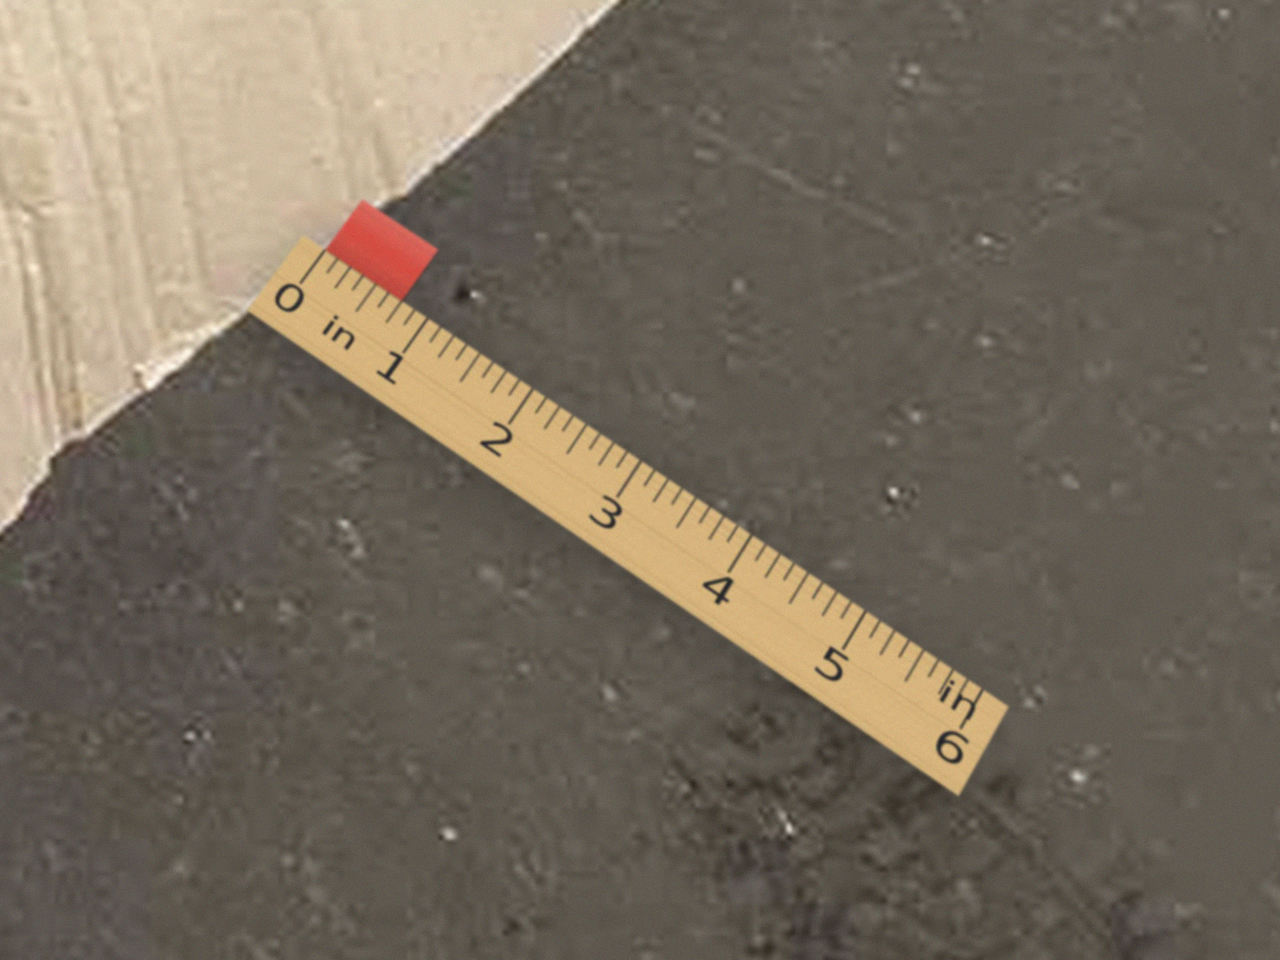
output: 0.75 (in)
